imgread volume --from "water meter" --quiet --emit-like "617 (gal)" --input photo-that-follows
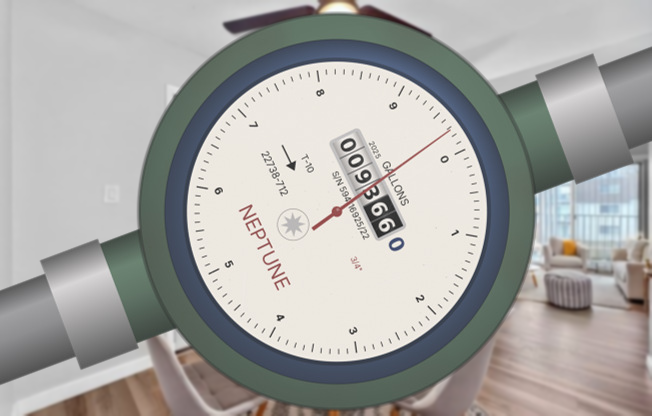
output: 93659.7 (gal)
